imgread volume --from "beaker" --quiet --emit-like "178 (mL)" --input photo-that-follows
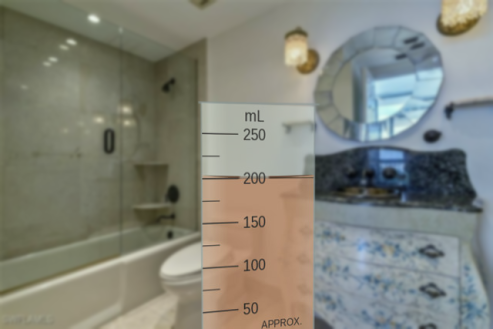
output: 200 (mL)
